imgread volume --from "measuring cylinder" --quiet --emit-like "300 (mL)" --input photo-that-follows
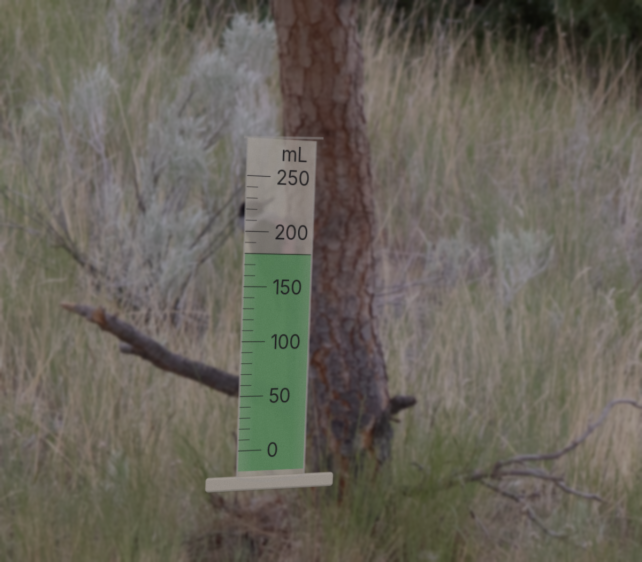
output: 180 (mL)
